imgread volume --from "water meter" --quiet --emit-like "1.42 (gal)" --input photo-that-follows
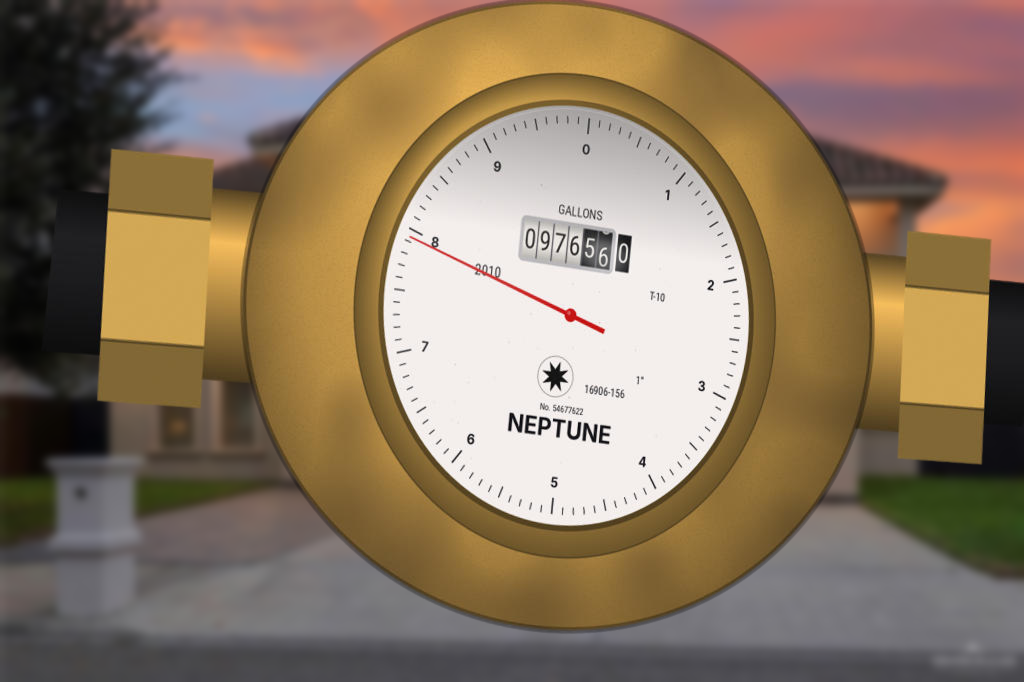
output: 976557.9 (gal)
